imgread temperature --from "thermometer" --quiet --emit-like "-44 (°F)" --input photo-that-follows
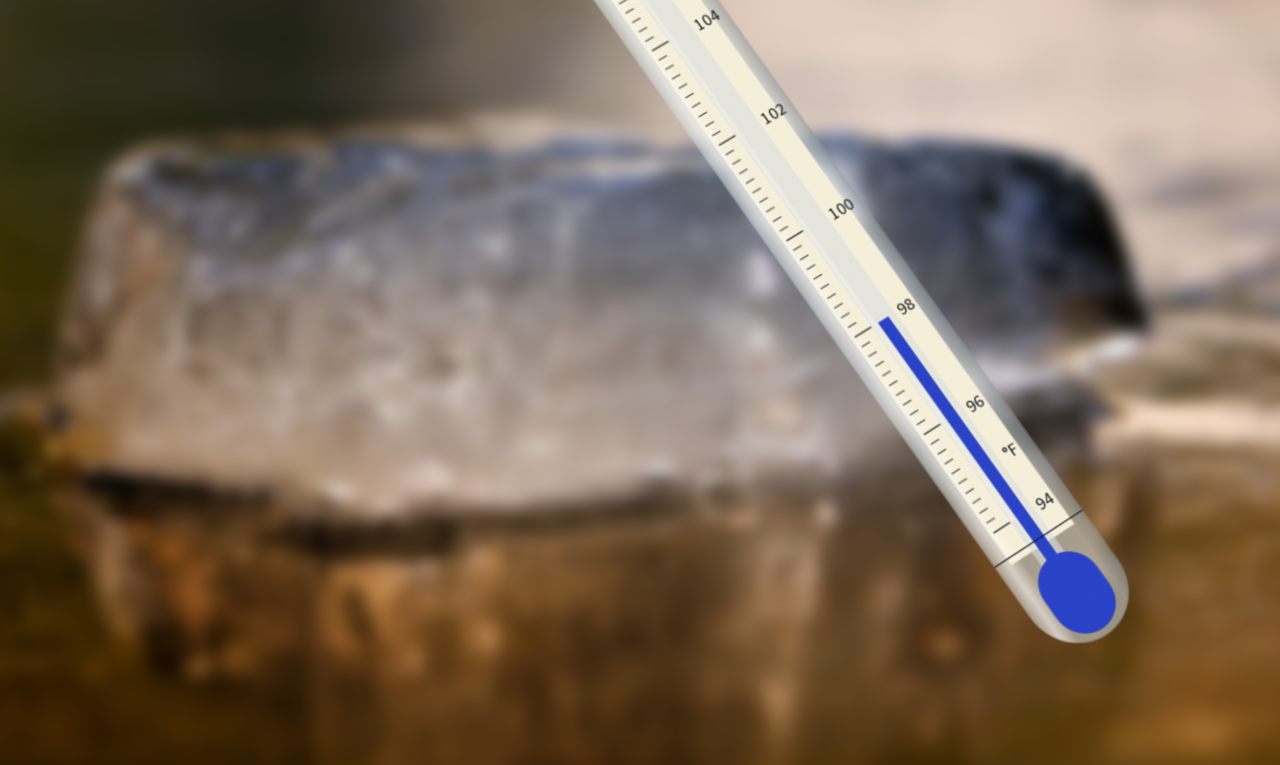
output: 98 (°F)
